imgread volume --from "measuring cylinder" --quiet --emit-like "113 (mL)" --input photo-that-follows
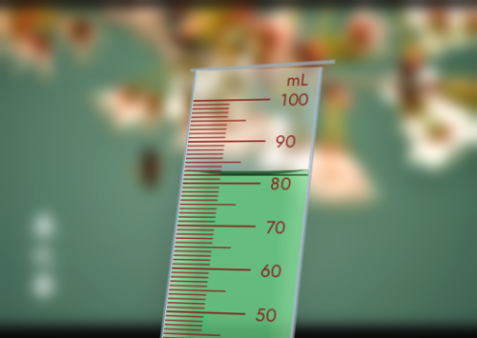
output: 82 (mL)
